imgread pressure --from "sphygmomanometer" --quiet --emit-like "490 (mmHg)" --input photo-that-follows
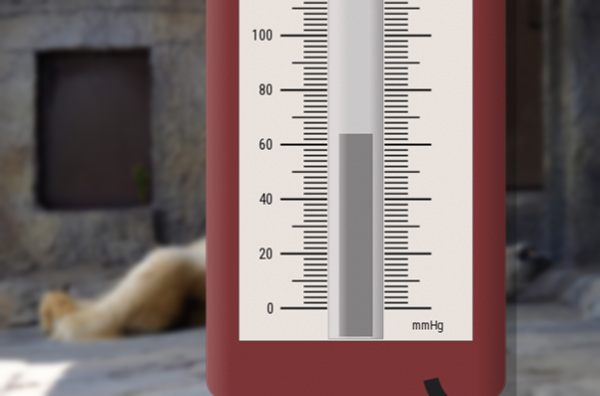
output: 64 (mmHg)
